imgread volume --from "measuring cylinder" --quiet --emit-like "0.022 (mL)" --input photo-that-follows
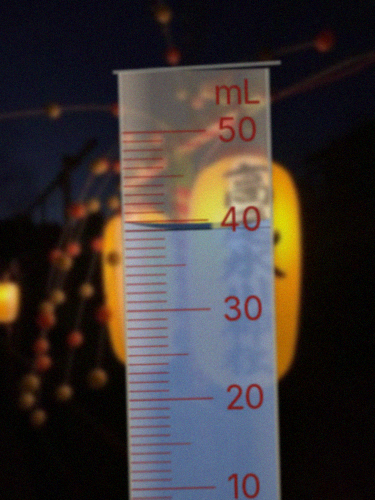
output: 39 (mL)
